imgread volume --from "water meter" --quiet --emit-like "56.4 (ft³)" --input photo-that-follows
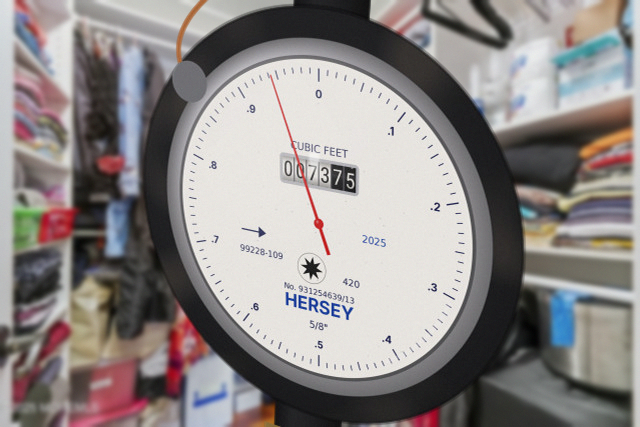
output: 7374.94 (ft³)
